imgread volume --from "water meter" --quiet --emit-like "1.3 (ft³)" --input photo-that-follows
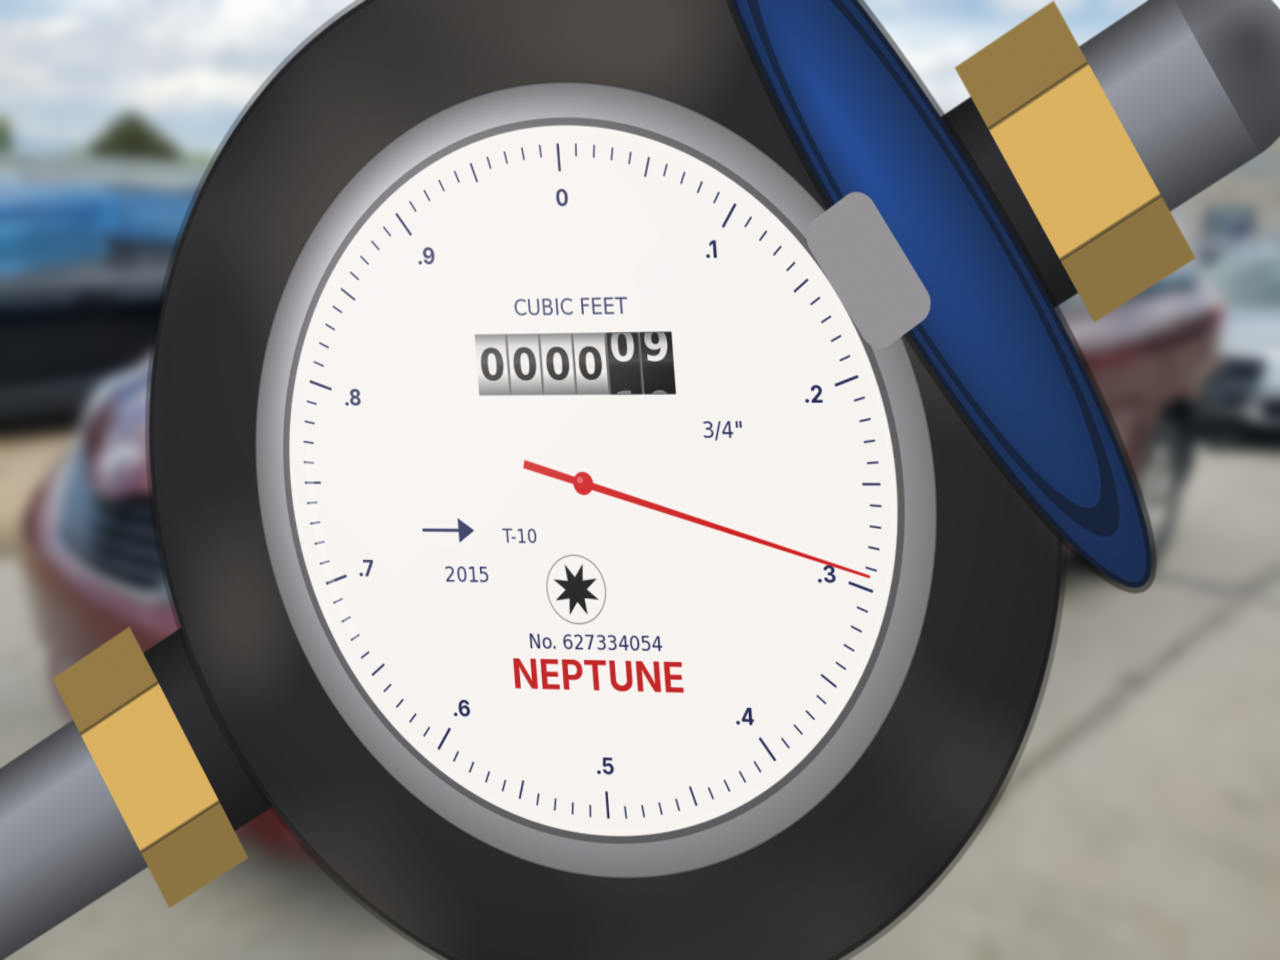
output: 9.29 (ft³)
